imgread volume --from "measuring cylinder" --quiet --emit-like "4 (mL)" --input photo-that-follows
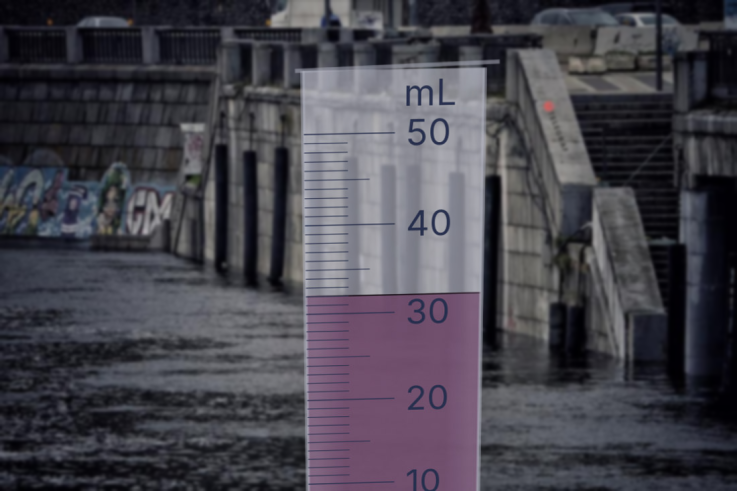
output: 32 (mL)
